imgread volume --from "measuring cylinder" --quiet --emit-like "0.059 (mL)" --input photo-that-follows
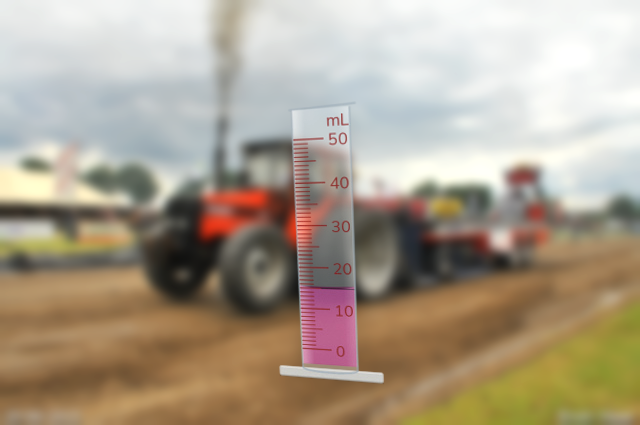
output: 15 (mL)
